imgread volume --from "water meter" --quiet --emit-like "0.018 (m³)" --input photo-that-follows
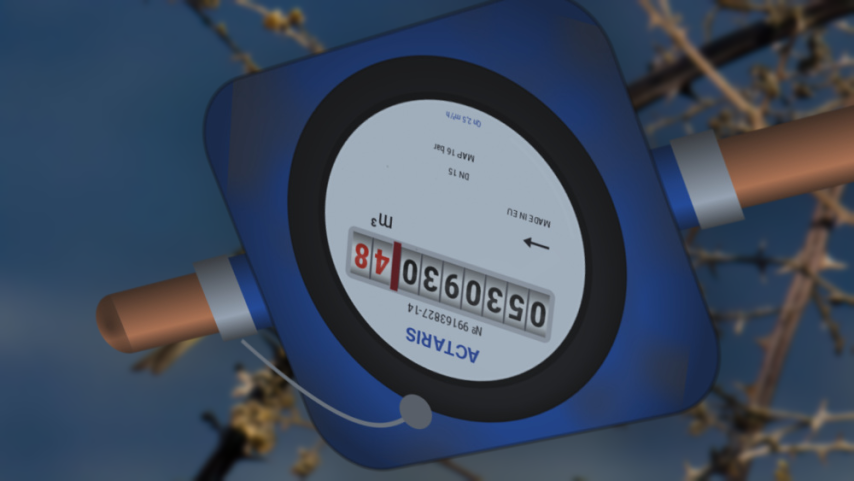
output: 530930.48 (m³)
